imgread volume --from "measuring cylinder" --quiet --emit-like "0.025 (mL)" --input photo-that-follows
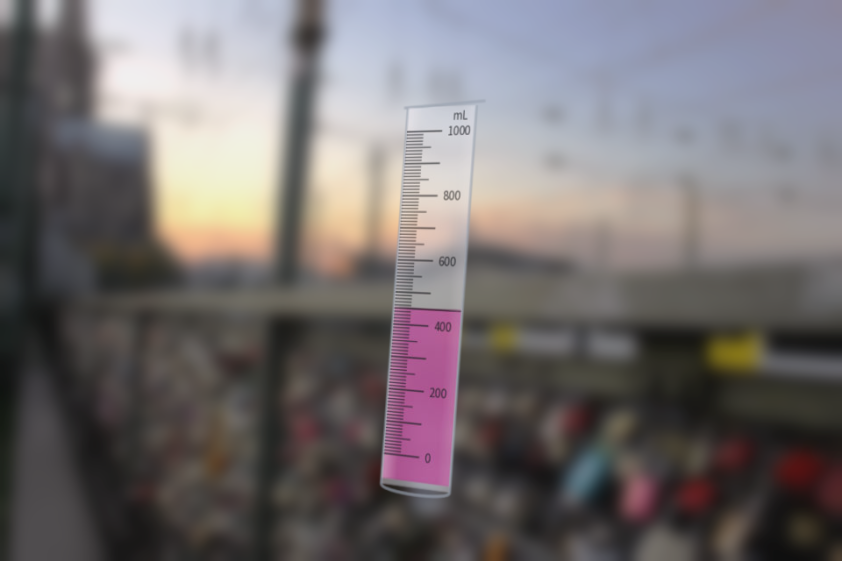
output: 450 (mL)
